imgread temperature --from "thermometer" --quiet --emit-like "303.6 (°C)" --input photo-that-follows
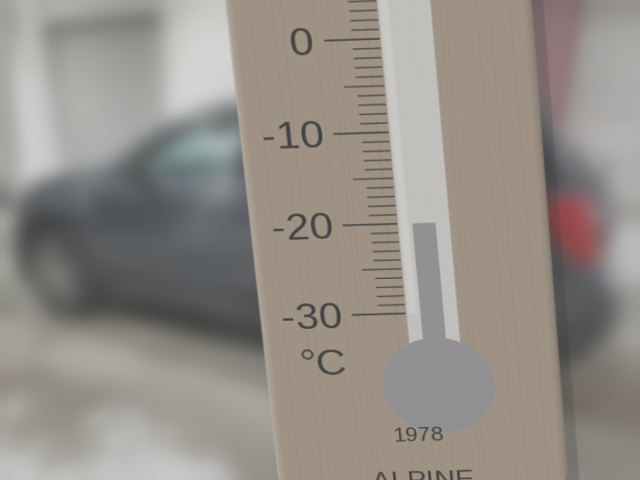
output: -20 (°C)
